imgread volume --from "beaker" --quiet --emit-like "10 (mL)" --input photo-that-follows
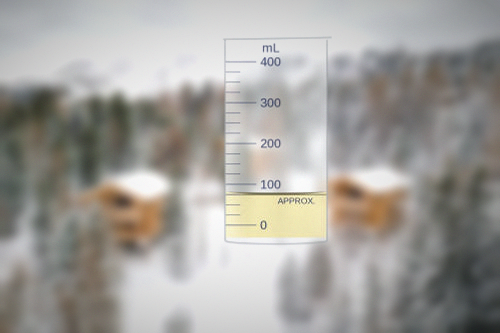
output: 75 (mL)
